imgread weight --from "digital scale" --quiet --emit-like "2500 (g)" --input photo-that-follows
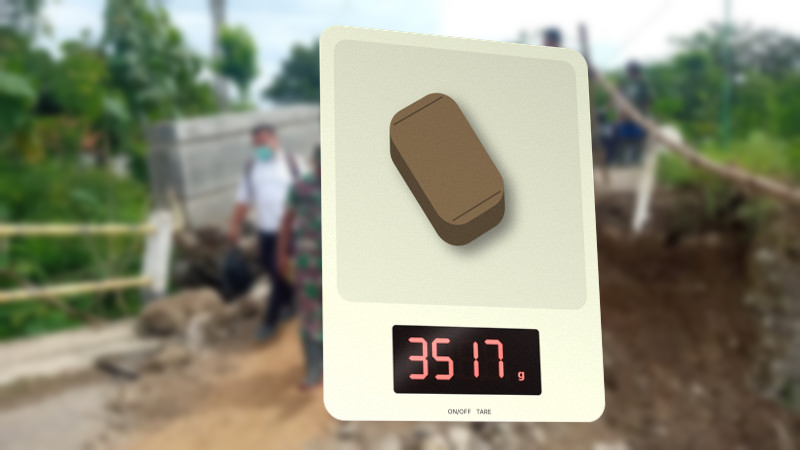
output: 3517 (g)
